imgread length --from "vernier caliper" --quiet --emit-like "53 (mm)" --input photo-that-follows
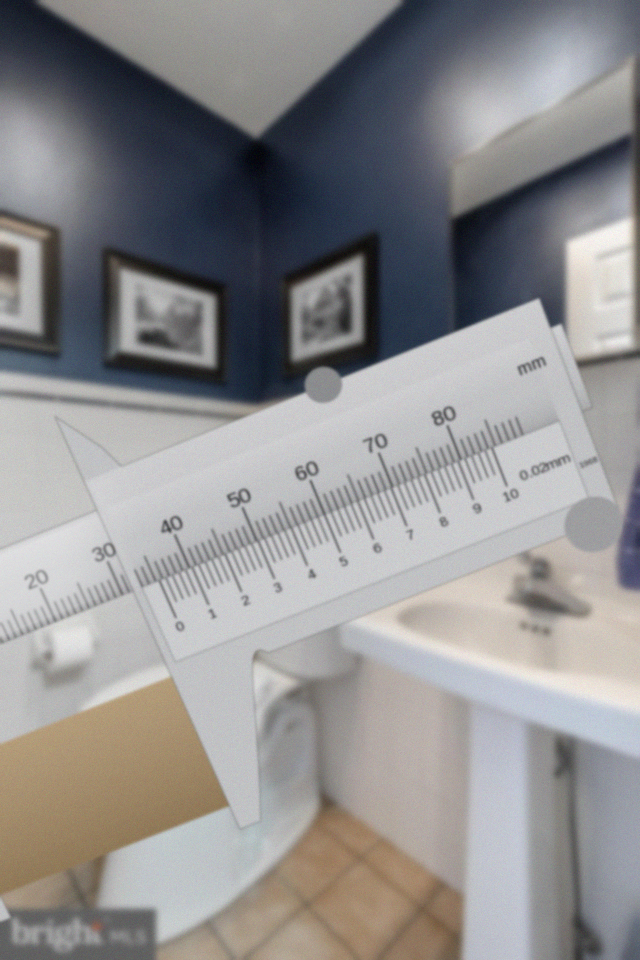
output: 35.5 (mm)
